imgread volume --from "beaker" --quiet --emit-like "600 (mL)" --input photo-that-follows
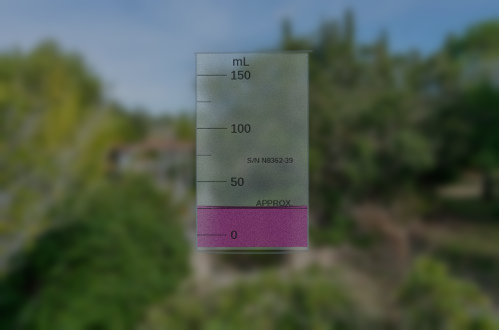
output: 25 (mL)
